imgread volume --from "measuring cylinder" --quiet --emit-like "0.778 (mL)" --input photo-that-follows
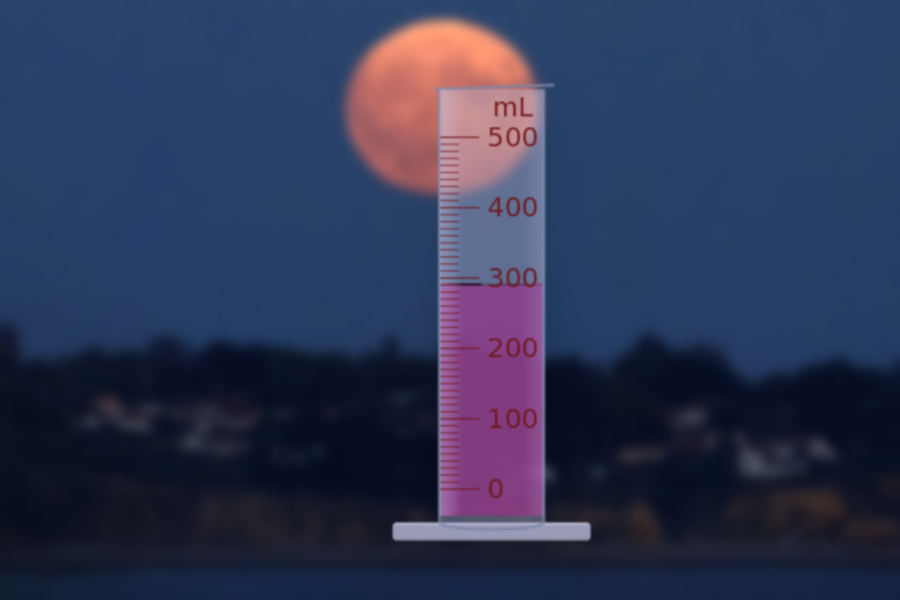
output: 290 (mL)
